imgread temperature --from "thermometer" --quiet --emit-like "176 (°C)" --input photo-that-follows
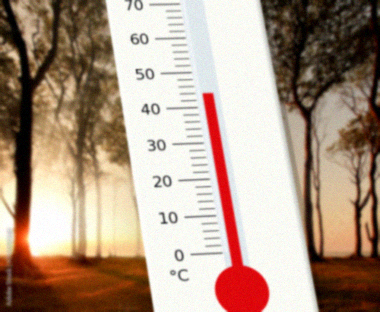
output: 44 (°C)
